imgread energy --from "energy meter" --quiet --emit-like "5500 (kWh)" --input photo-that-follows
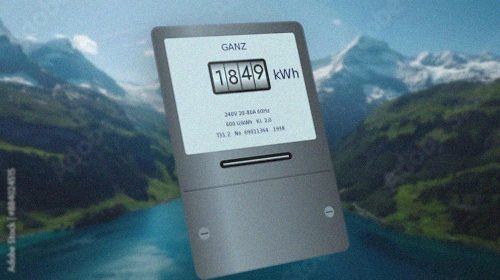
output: 1849 (kWh)
